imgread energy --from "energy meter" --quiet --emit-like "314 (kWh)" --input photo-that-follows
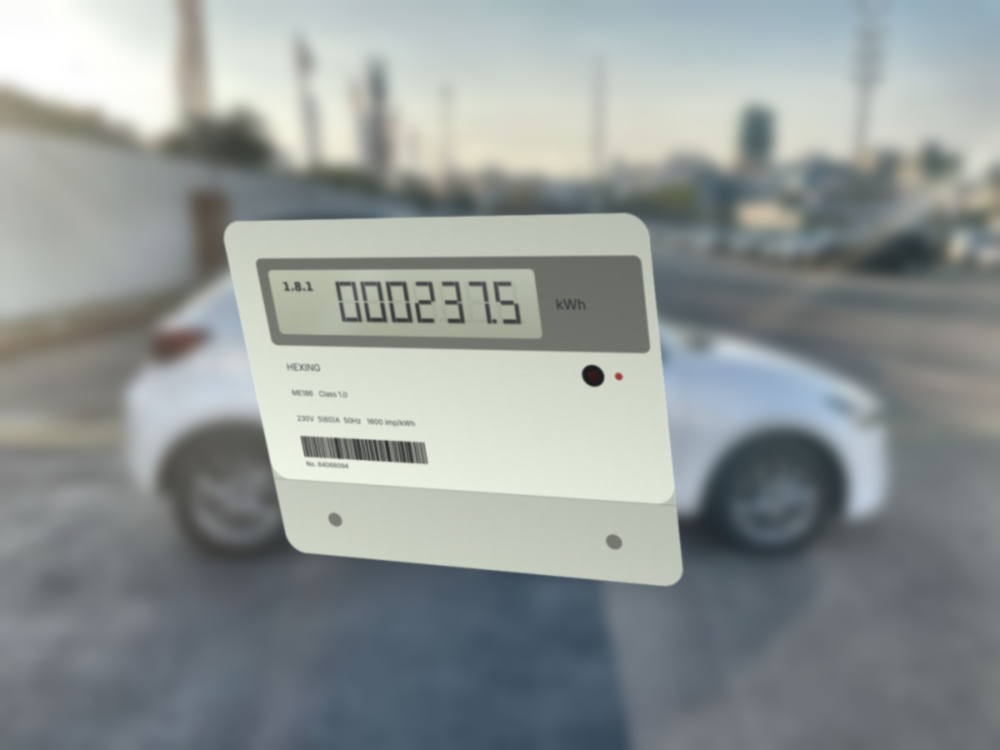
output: 237.5 (kWh)
